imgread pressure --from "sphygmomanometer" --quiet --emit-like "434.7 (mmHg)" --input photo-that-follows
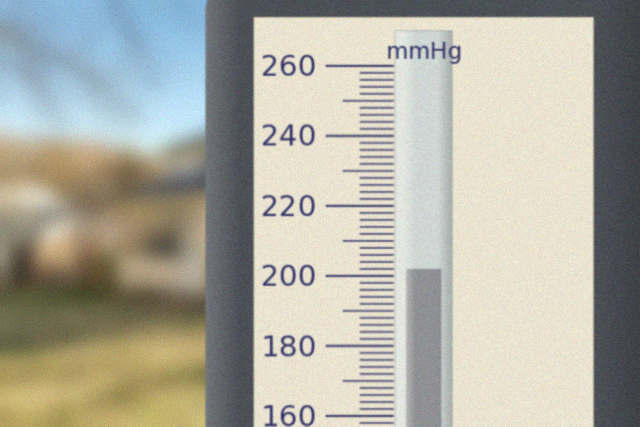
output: 202 (mmHg)
